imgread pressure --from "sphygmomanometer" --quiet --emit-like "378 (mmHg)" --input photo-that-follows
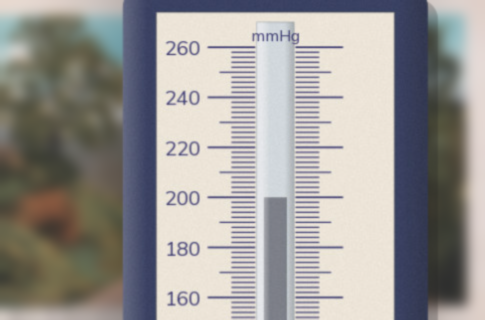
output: 200 (mmHg)
